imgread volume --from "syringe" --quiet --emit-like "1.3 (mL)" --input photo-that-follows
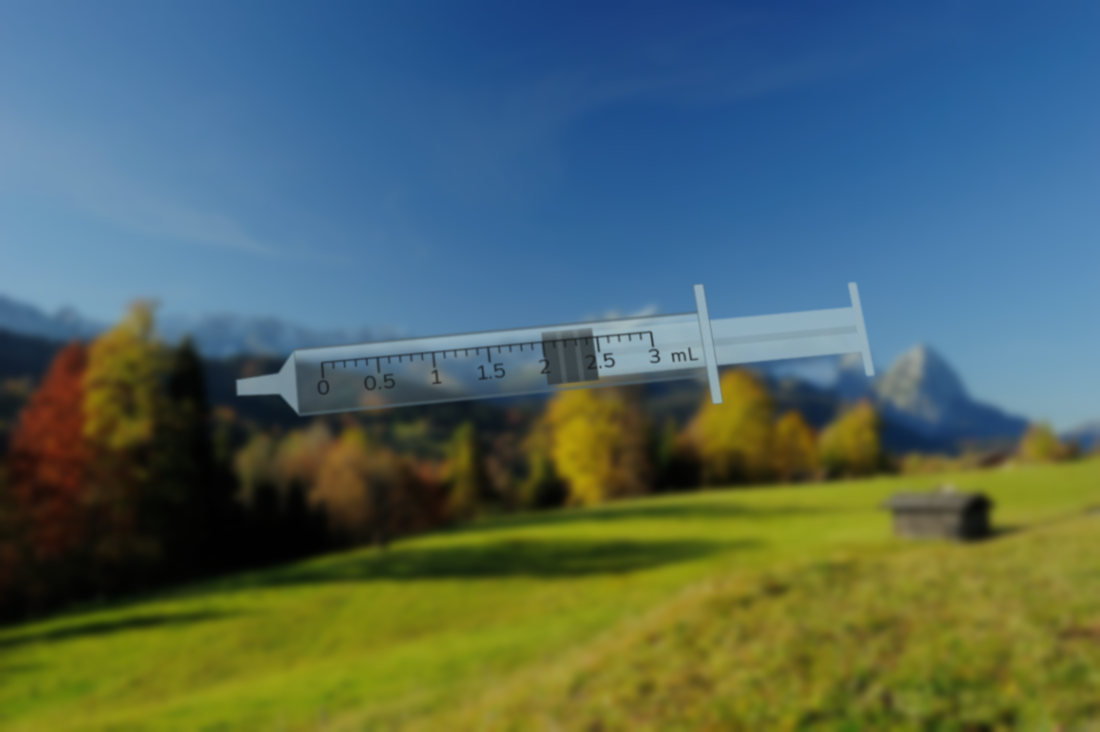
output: 2 (mL)
